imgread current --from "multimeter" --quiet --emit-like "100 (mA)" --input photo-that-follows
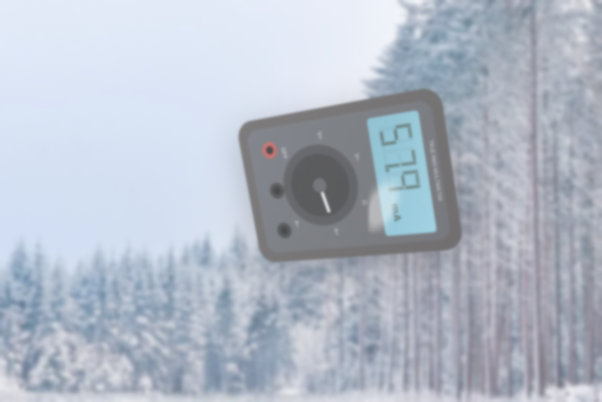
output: 57.9 (mA)
